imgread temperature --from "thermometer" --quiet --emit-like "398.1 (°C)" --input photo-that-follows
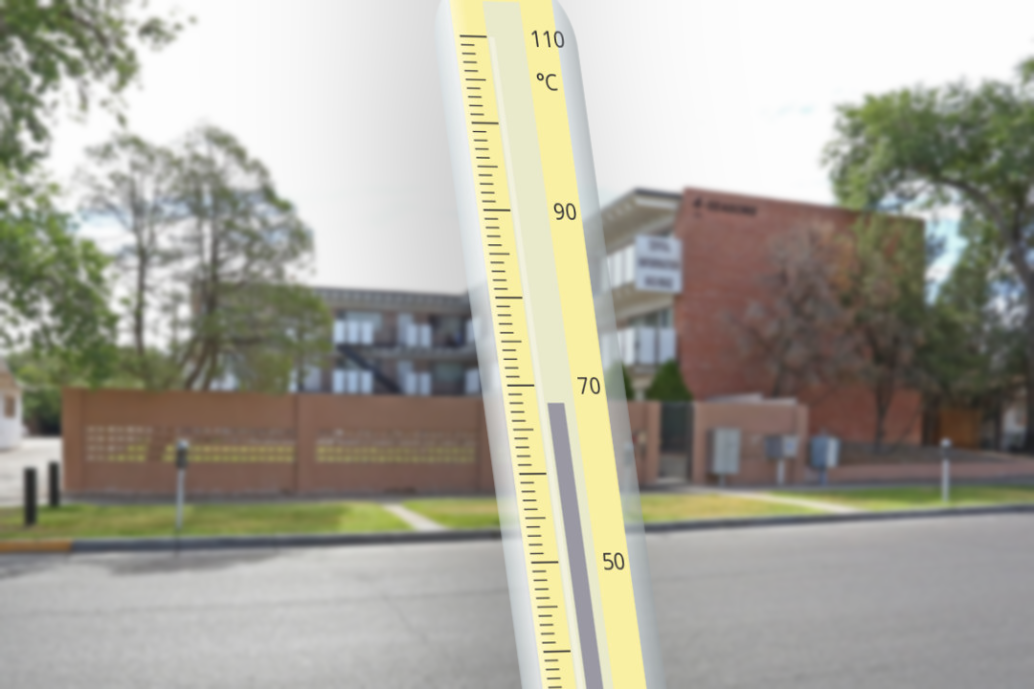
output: 68 (°C)
